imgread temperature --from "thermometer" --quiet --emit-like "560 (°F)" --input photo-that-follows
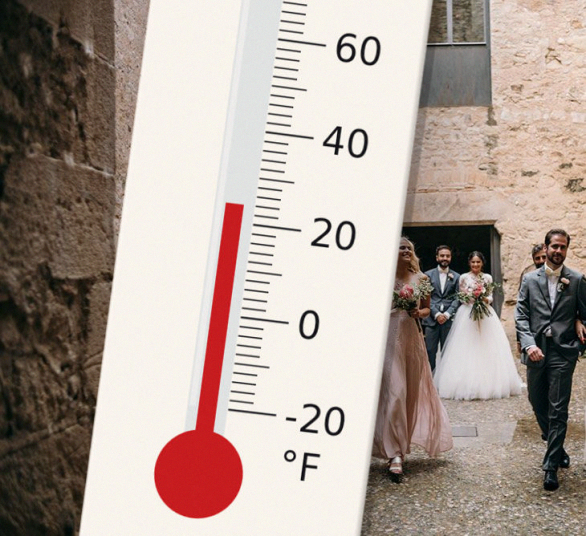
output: 24 (°F)
